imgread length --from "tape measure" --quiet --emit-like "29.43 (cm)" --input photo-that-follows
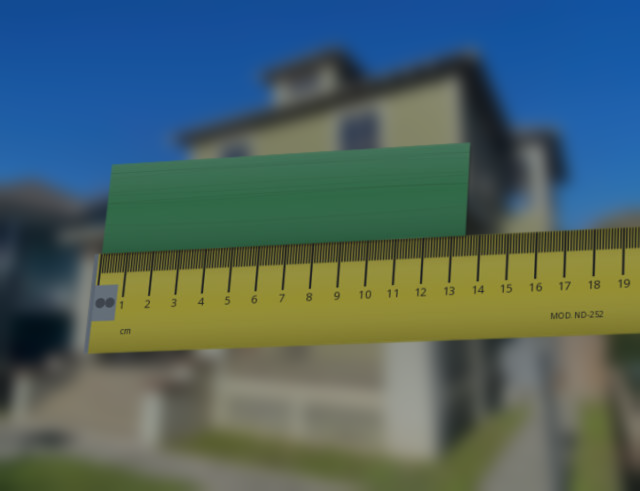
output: 13.5 (cm)
